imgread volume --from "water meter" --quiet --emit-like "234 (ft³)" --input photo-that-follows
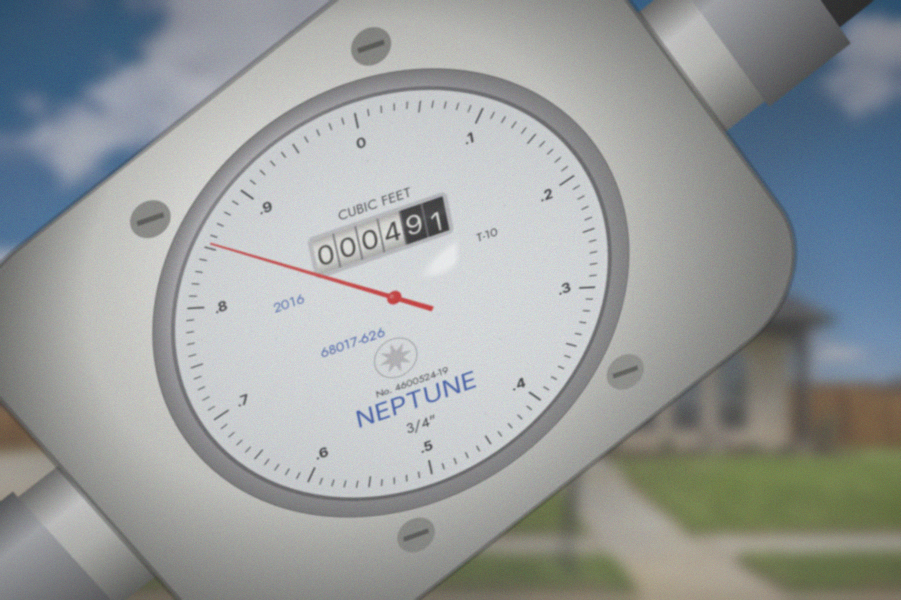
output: 490.85 (ft³)
